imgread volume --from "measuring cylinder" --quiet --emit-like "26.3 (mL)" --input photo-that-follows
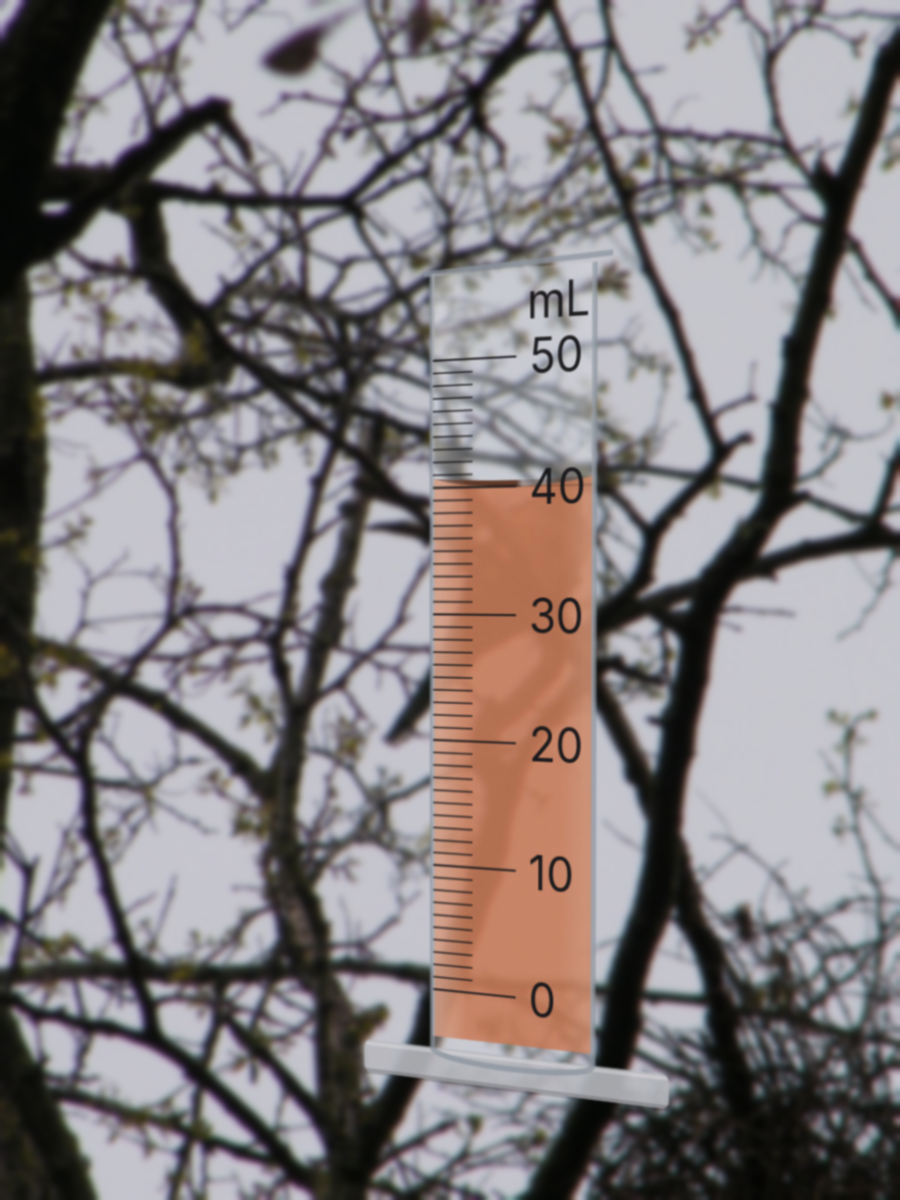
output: 40 (mL)
